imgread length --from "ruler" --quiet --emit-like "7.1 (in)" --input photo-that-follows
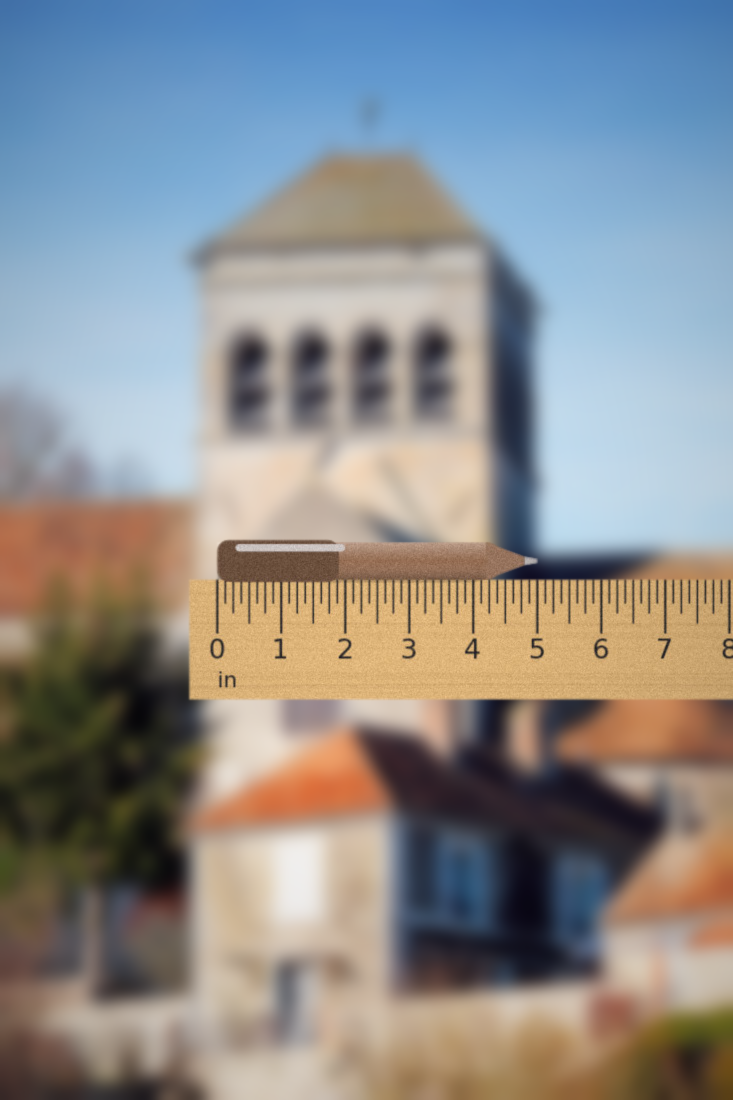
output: 5 (in)
